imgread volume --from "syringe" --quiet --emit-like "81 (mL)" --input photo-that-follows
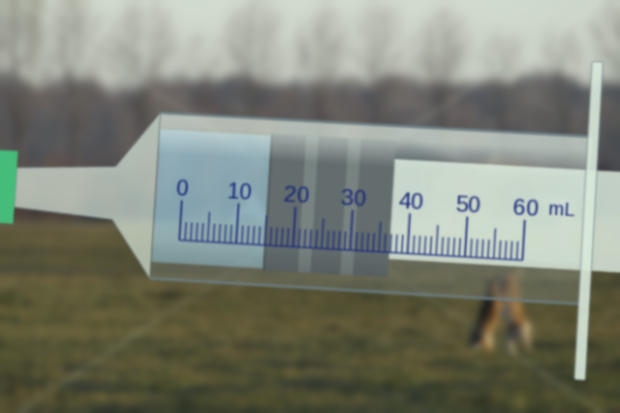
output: 15 (mL)
